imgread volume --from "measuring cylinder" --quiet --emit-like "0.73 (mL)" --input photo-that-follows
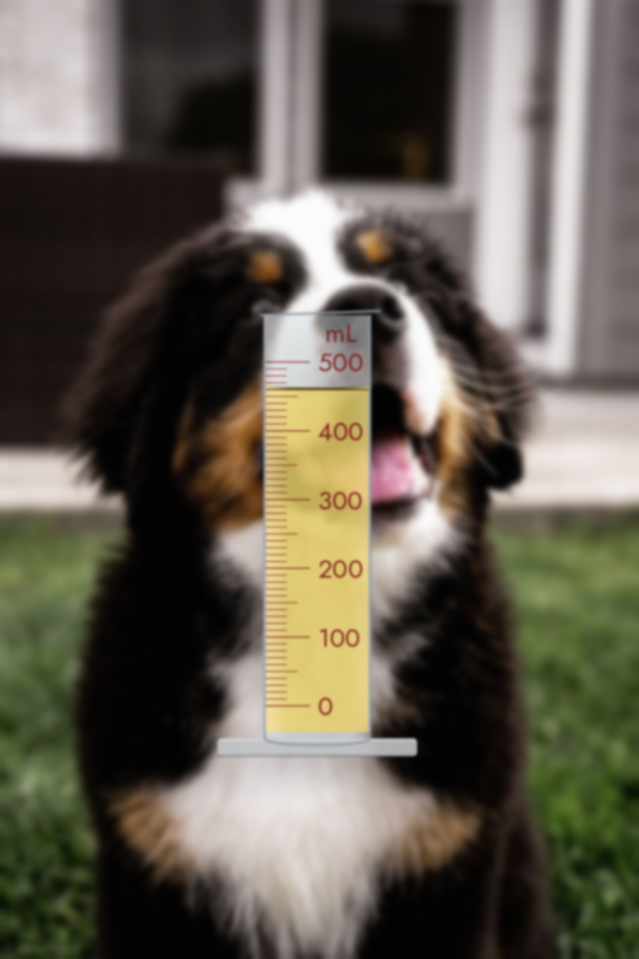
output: 460 (mL)
